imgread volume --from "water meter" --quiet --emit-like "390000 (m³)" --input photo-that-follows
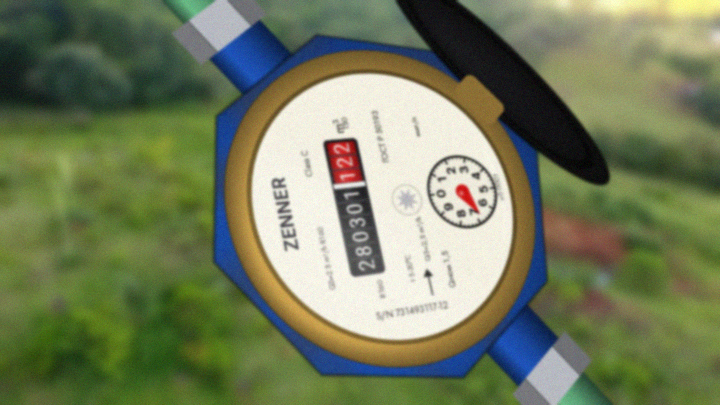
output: 280301.1226 (m³)
